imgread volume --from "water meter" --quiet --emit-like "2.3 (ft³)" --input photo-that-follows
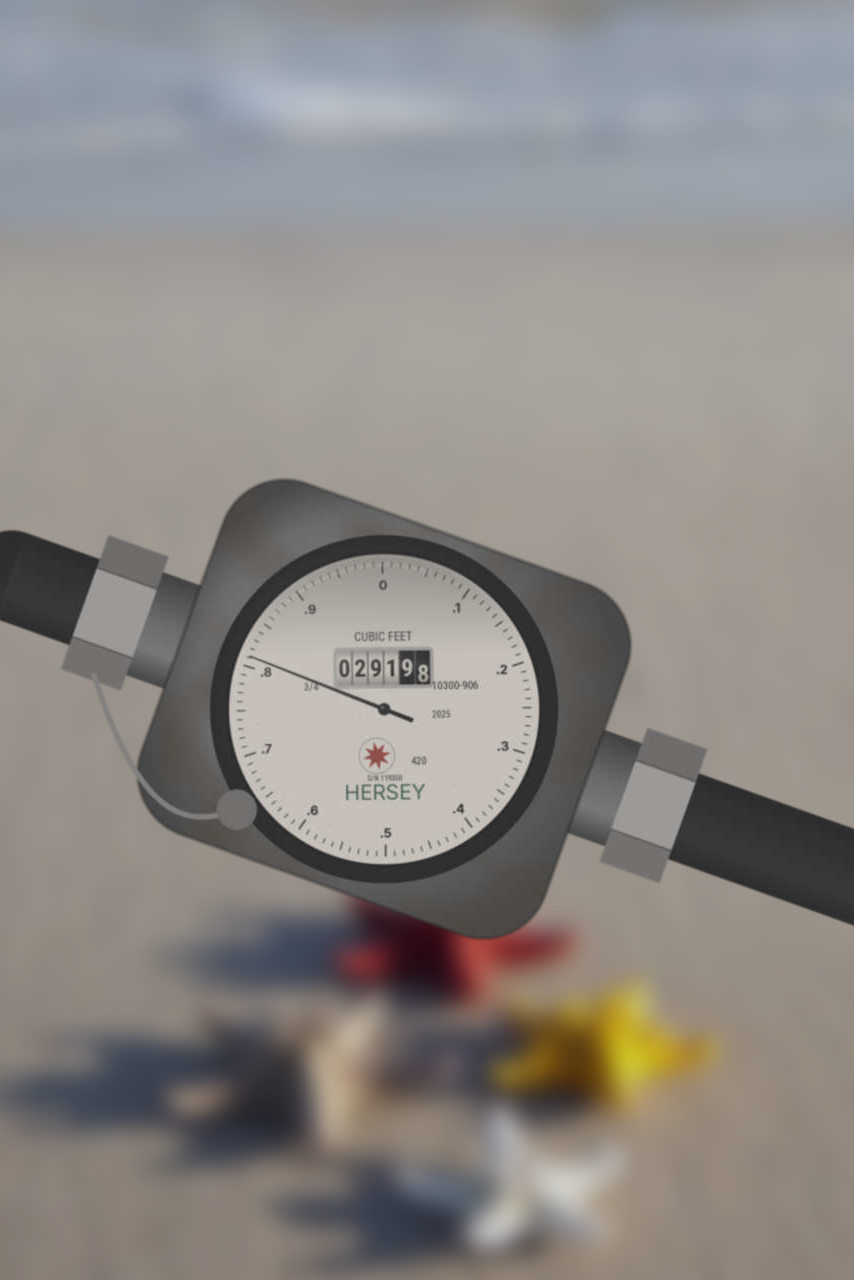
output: 29197.81 (ft³)
